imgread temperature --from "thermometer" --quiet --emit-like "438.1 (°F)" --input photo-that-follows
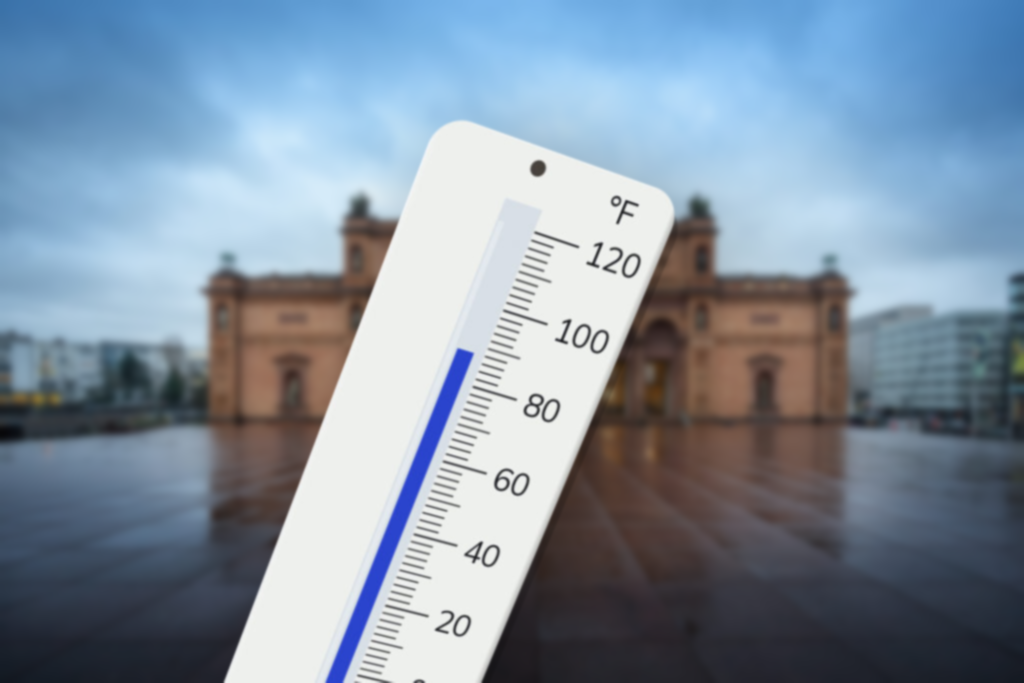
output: 88 (°F)
